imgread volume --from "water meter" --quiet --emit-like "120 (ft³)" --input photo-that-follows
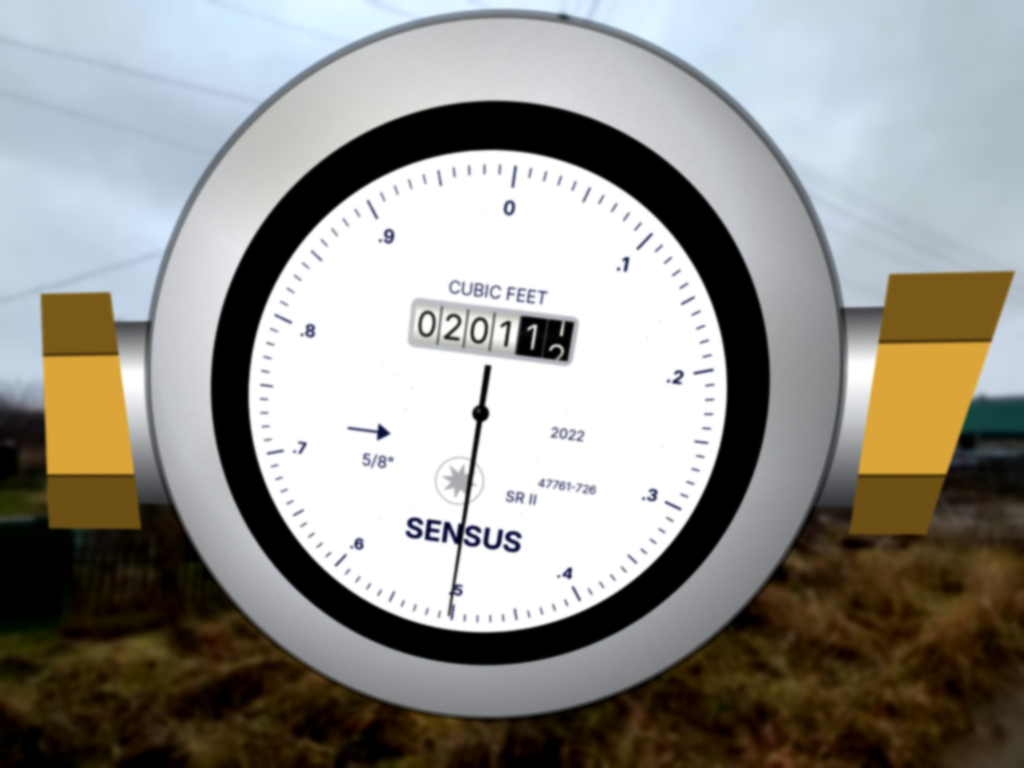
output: 20111.50 (ft³)
